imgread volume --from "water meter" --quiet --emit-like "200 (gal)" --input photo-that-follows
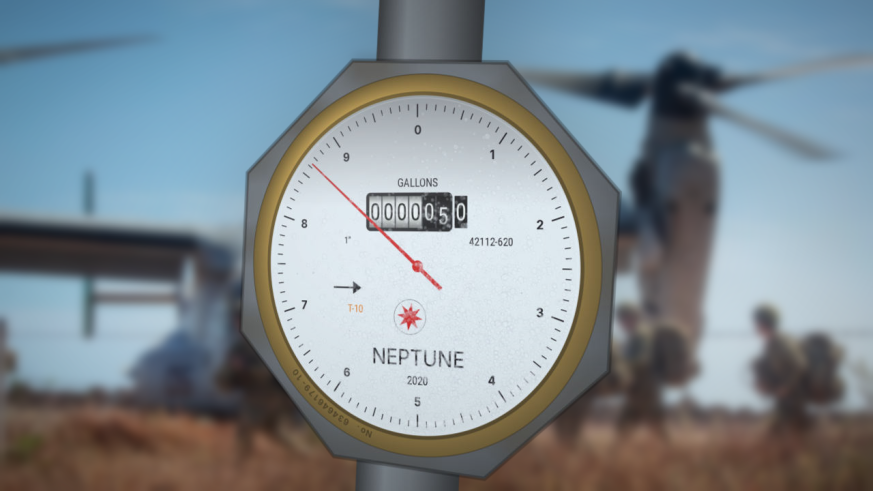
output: 48.6 (gal)
